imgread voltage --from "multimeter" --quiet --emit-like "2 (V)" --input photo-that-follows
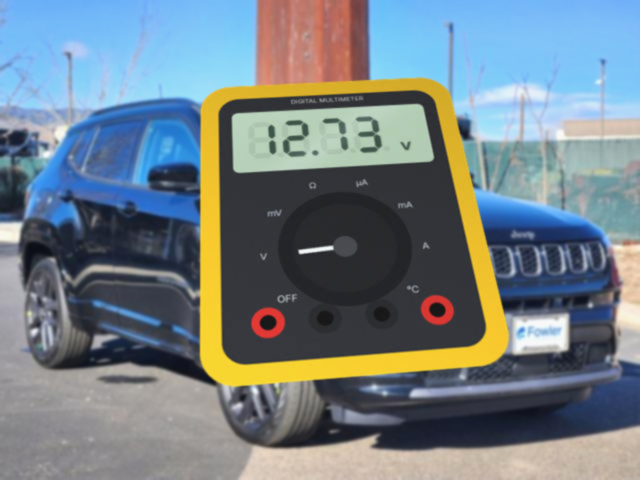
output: 12.73 (V)
